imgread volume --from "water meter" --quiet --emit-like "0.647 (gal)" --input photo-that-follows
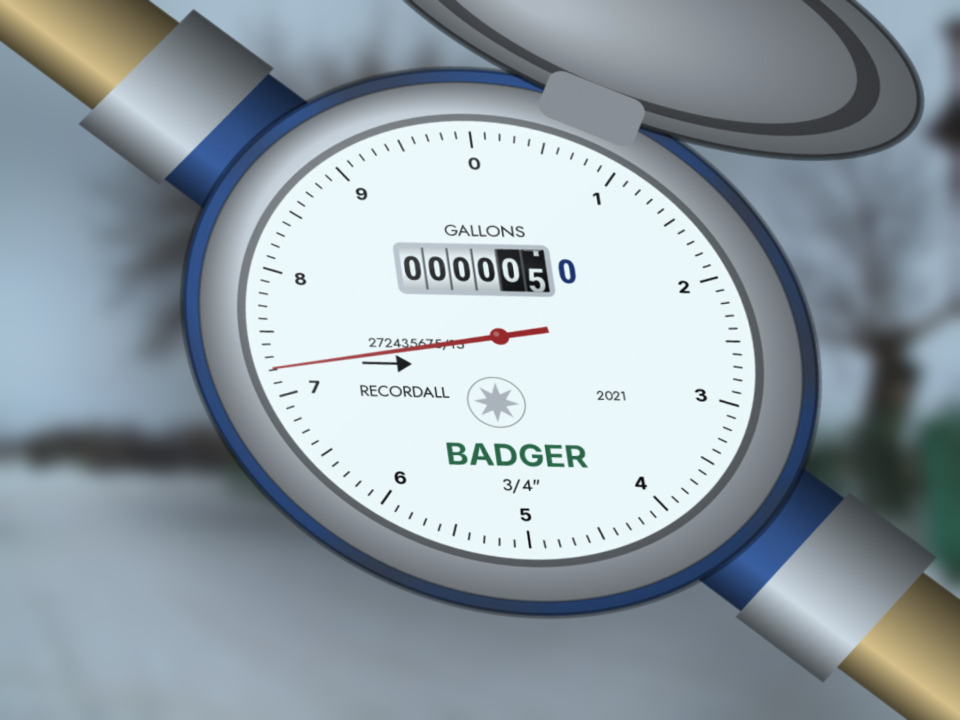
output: 47.2 (gal)
